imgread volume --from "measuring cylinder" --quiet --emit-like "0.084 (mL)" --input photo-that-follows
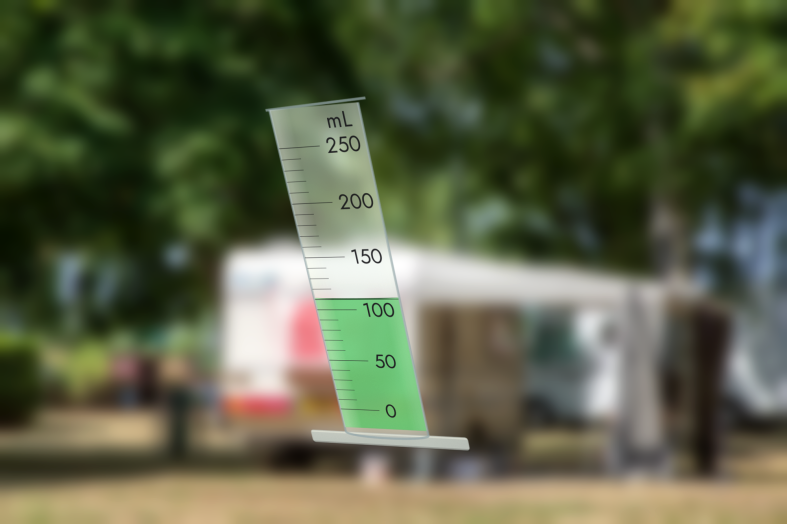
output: 110 (mL)
